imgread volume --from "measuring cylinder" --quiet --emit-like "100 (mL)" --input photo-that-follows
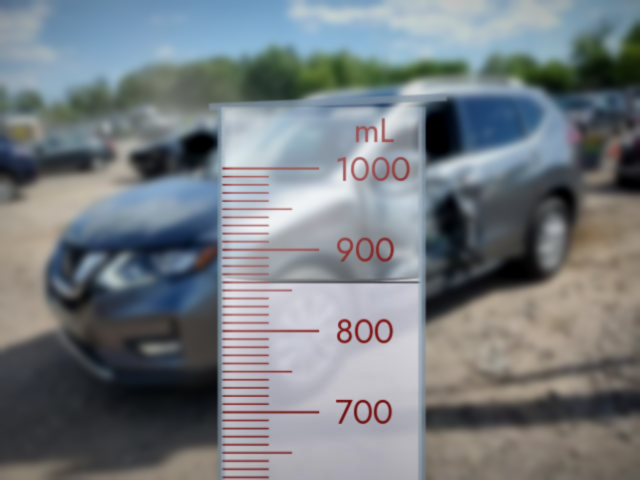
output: 860 (mL)
